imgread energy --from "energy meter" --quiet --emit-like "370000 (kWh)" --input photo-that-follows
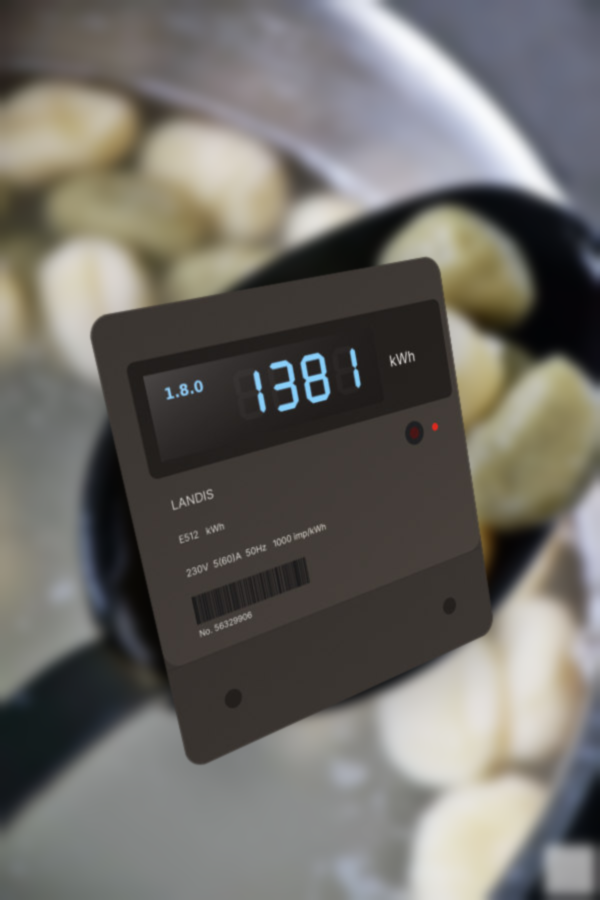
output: 1381 (kWh)
